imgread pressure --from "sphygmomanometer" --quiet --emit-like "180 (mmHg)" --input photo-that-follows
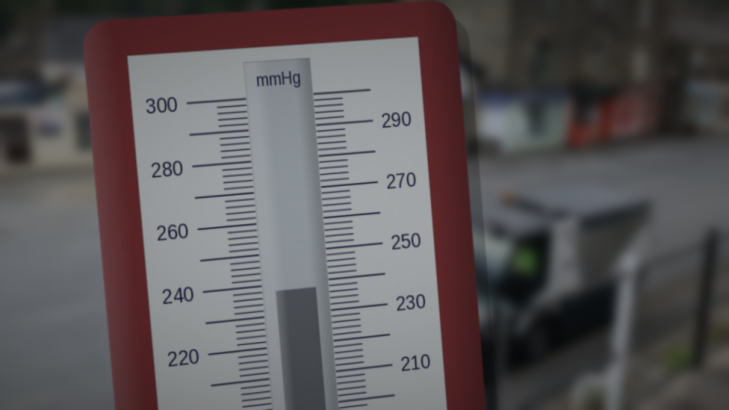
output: 238 (mmHg)
